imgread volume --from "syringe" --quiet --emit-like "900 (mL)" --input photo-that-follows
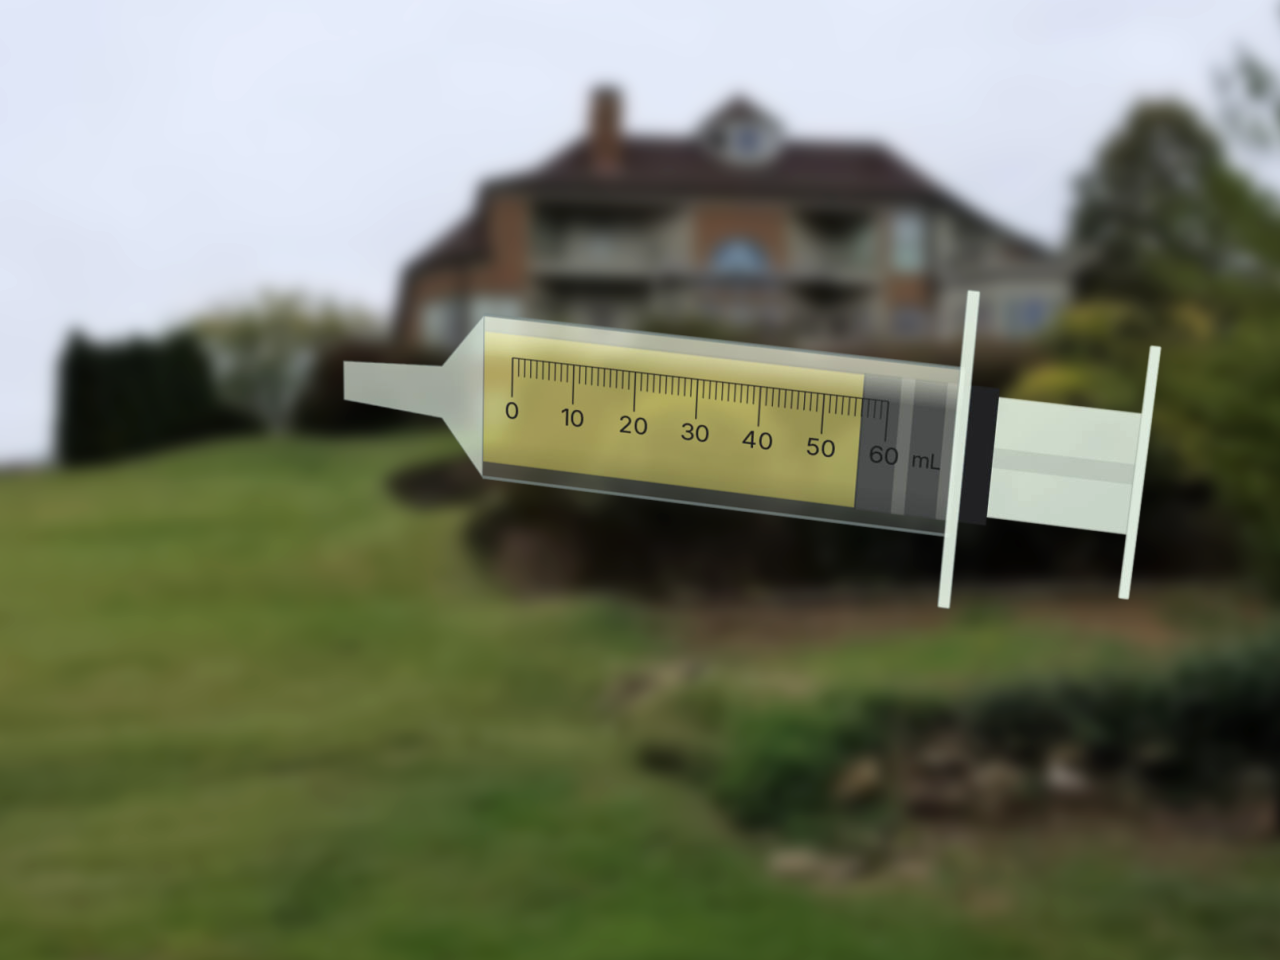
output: 56 (mL)
